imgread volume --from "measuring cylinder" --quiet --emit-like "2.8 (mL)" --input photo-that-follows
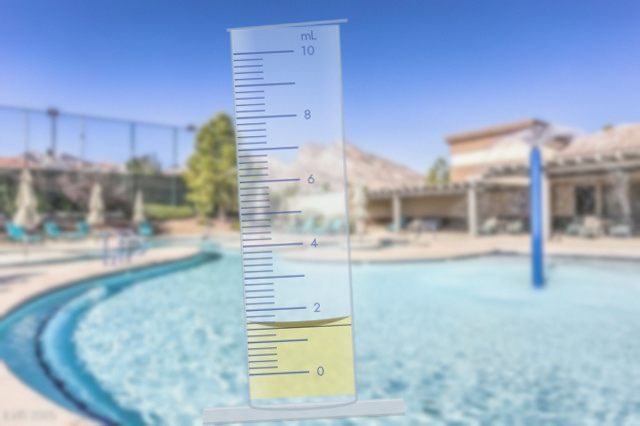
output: 1.4 (mL)
